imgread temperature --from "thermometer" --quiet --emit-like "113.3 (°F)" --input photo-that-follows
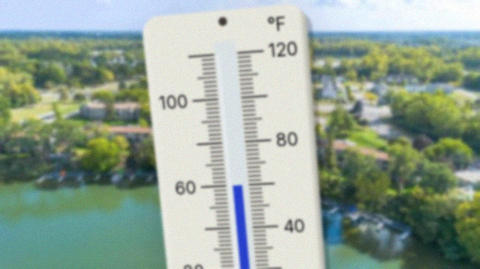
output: 60 (°F)
